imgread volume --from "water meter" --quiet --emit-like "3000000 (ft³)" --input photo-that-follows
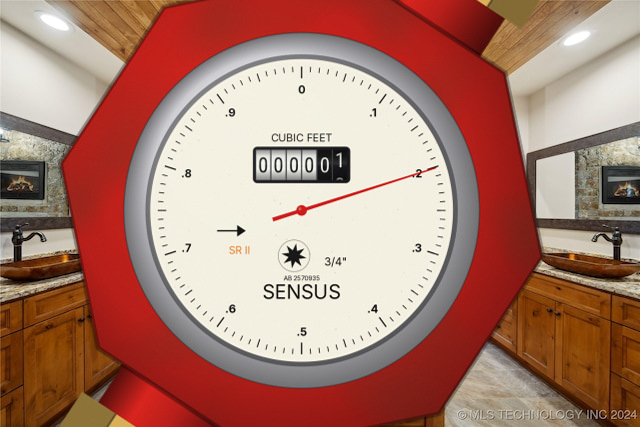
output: 1.20 (ft³)
